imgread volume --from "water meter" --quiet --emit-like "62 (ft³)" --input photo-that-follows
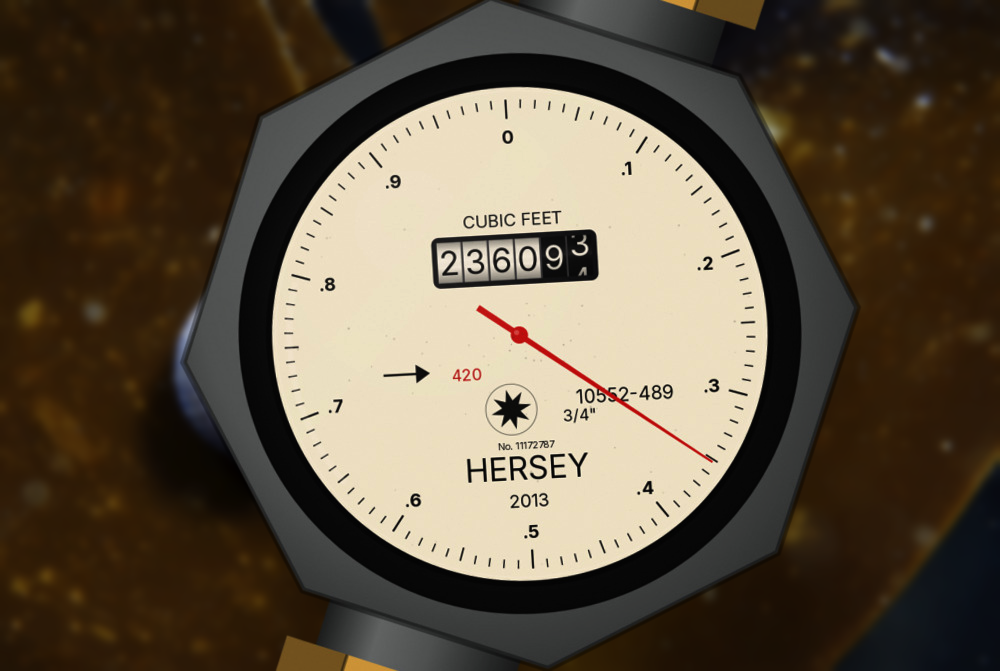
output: 236093.35 (ft³)
